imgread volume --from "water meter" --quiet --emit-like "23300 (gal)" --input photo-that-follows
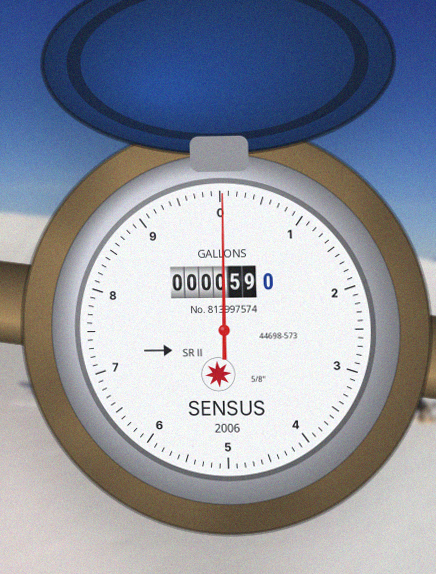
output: 590.0 (gal)
